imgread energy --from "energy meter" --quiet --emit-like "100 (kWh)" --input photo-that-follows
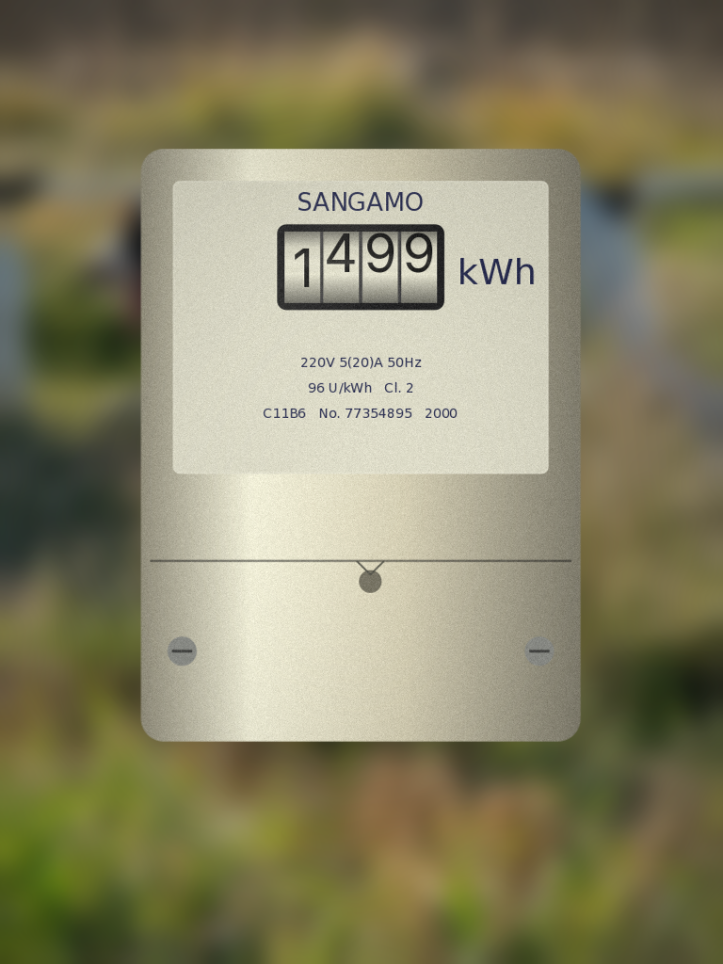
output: 1499 (kWh)
